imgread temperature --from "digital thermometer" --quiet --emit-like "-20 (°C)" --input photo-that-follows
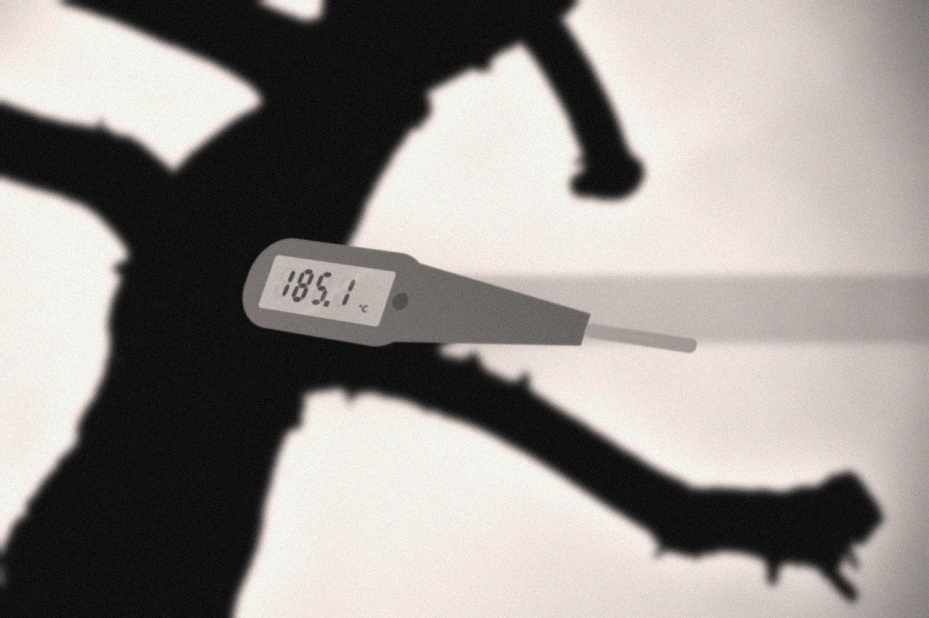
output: 185.1 (°C)
